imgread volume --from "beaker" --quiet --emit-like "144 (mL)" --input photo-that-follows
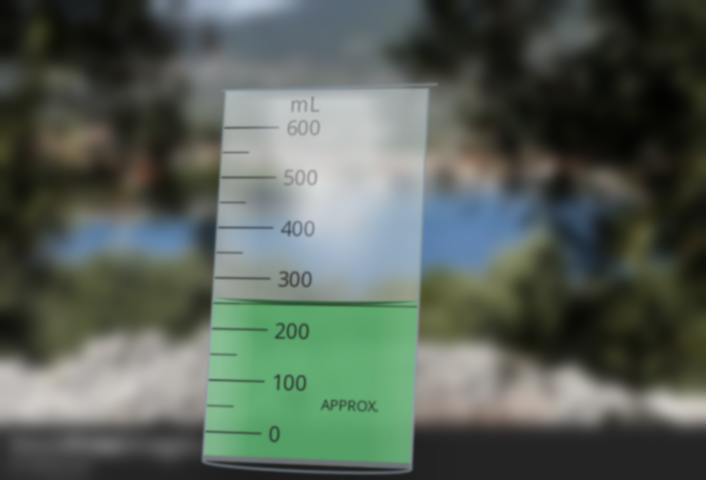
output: 250 (mL)
